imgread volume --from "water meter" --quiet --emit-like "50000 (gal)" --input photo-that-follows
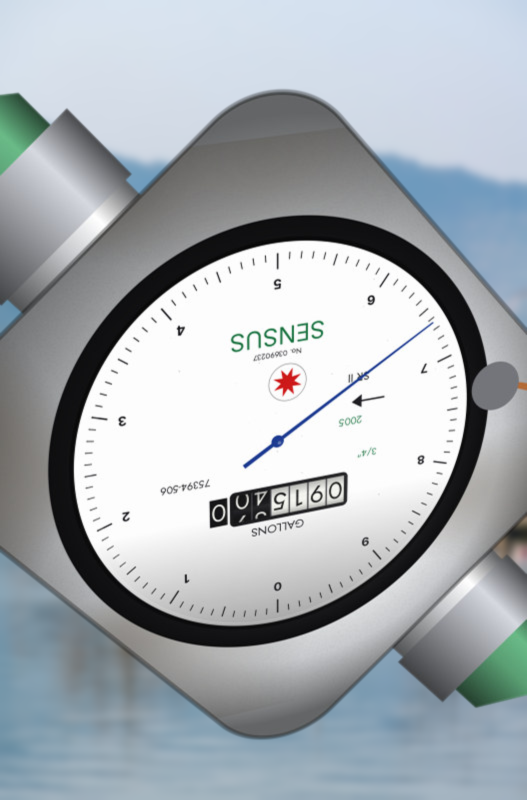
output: 915396.6 (gal)
